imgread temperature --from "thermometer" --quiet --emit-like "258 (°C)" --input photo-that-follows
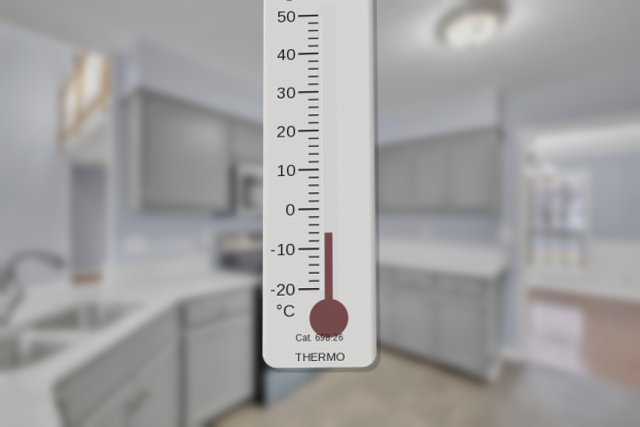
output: -6 (°C)
